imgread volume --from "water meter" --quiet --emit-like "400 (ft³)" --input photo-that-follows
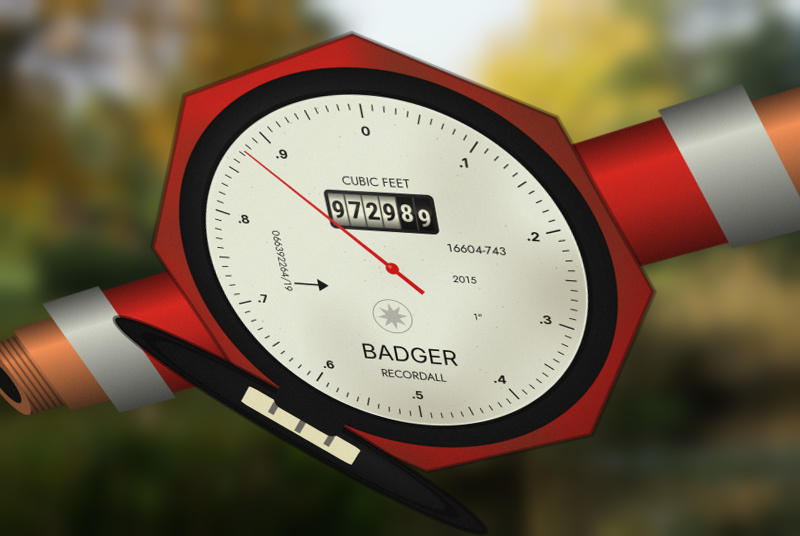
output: 972988.87 (ft³)
